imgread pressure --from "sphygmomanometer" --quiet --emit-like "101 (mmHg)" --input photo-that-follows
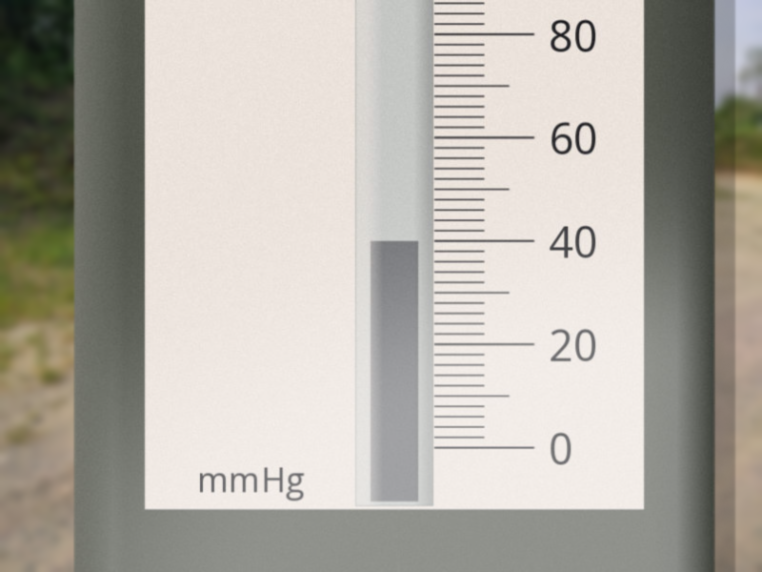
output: 40 (mmHg)
